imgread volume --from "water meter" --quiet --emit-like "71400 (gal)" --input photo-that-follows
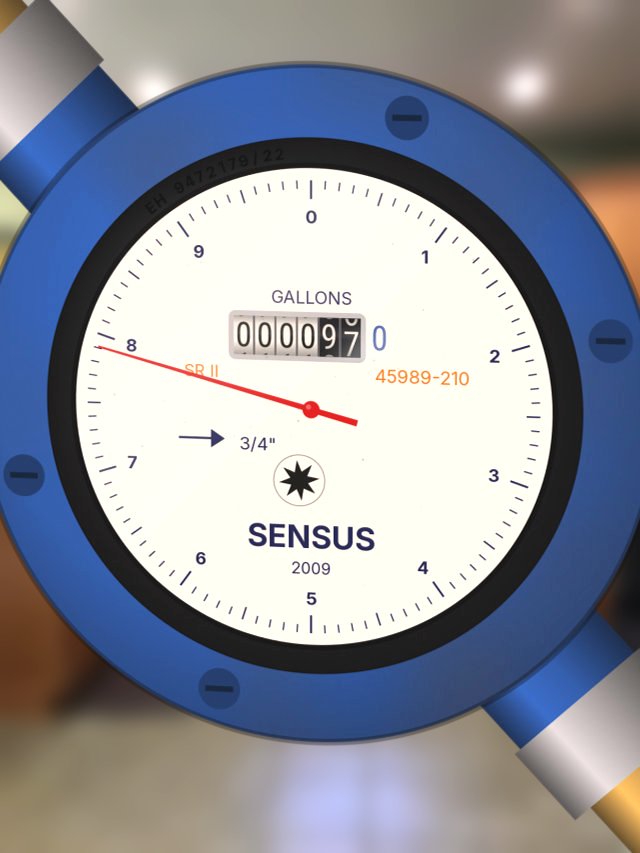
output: 967.9 (gal)
